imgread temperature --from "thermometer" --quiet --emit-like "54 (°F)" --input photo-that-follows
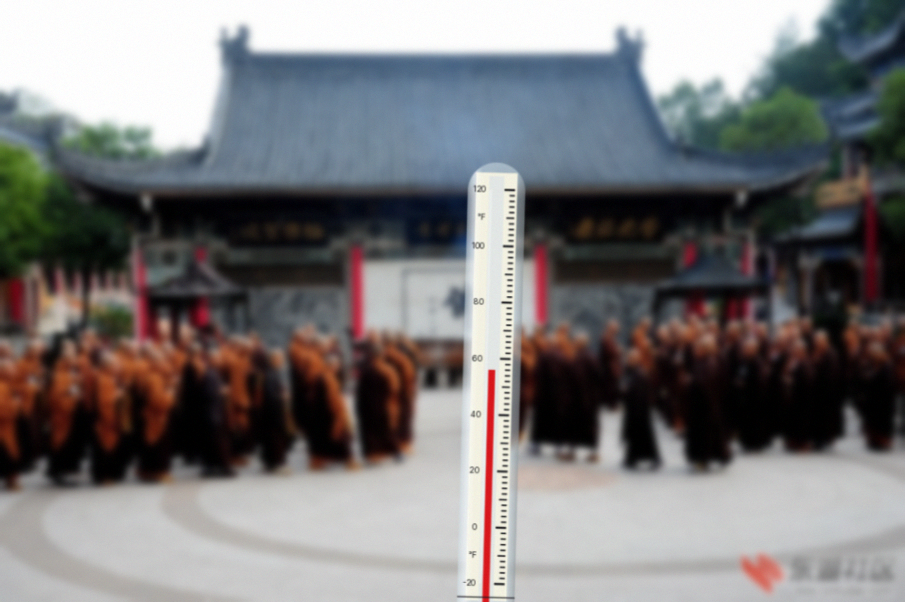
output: 56 (°F)
